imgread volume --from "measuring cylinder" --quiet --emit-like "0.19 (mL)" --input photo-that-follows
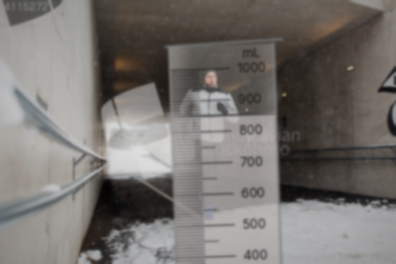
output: 850 (mL)
